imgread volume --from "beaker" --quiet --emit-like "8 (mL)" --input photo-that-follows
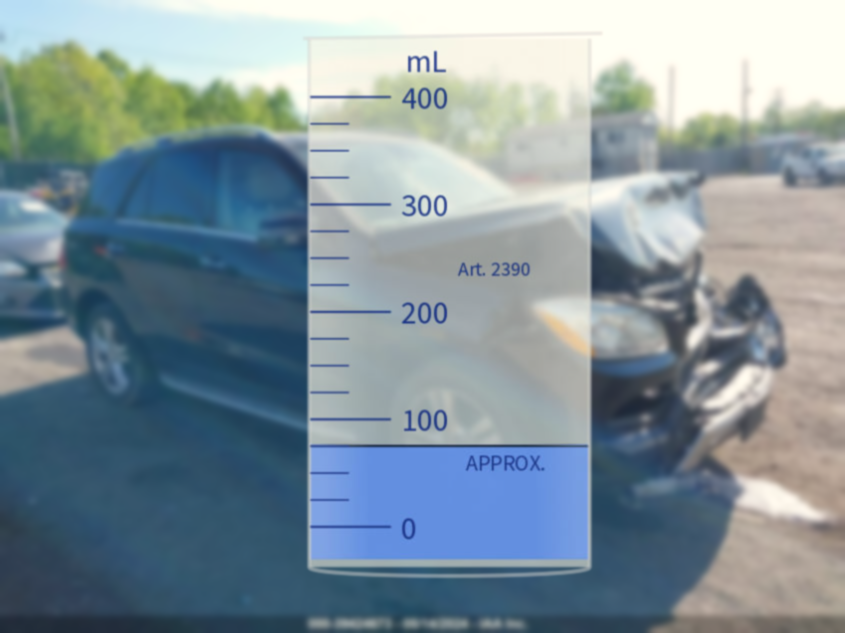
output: 75 (mL)
